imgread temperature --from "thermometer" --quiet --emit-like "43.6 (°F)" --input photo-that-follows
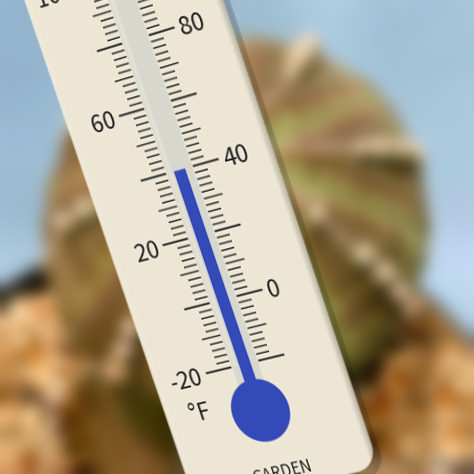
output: 40 (°F)
